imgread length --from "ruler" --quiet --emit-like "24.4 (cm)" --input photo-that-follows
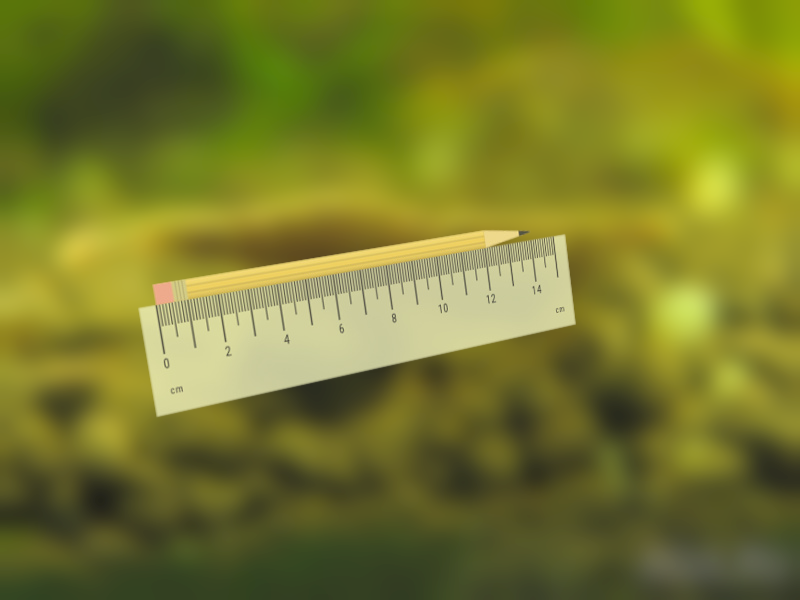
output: 14 (cm)
